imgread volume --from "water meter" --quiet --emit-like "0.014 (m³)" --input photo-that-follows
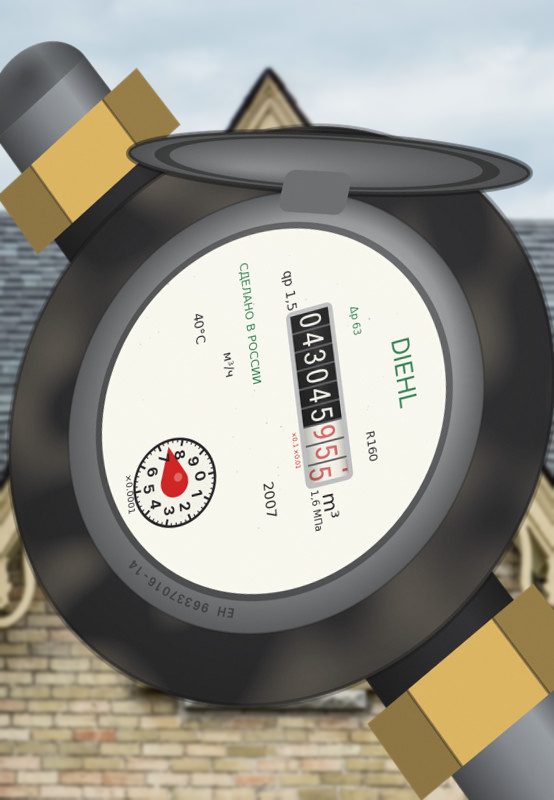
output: 43045.9547 (m³)
